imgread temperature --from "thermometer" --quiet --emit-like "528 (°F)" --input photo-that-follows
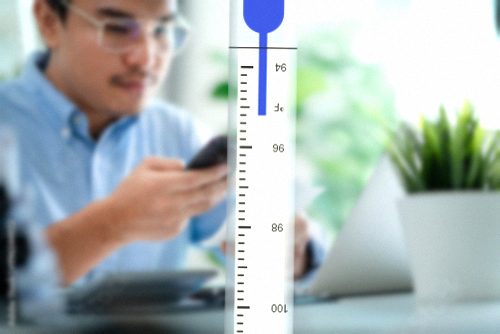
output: 95.2 (°F)
